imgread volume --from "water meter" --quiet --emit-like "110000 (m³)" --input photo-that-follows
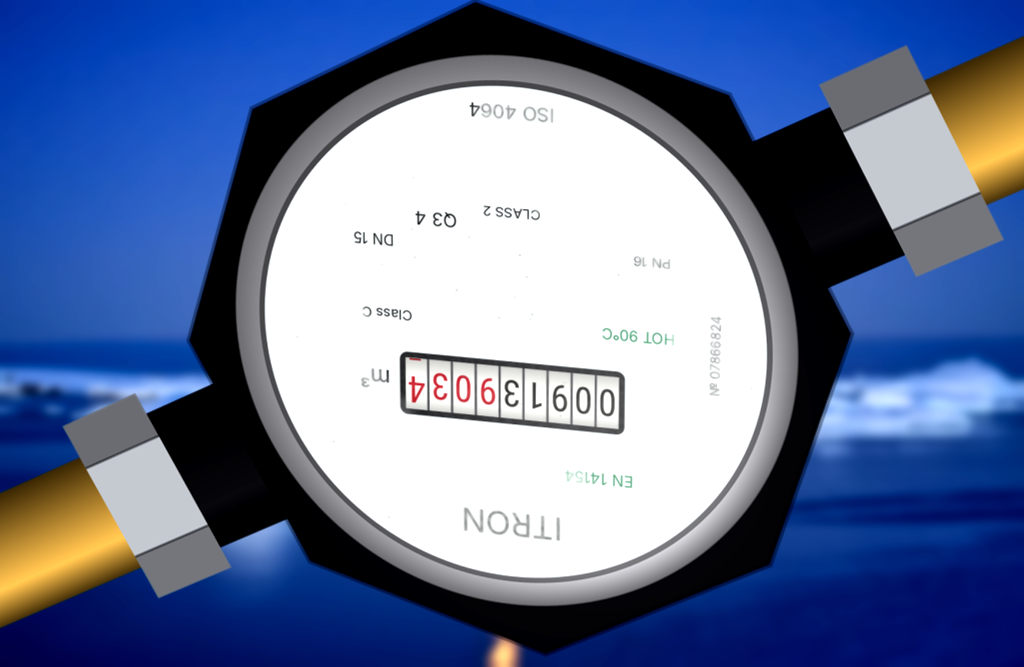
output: 913.9034 (m³)
